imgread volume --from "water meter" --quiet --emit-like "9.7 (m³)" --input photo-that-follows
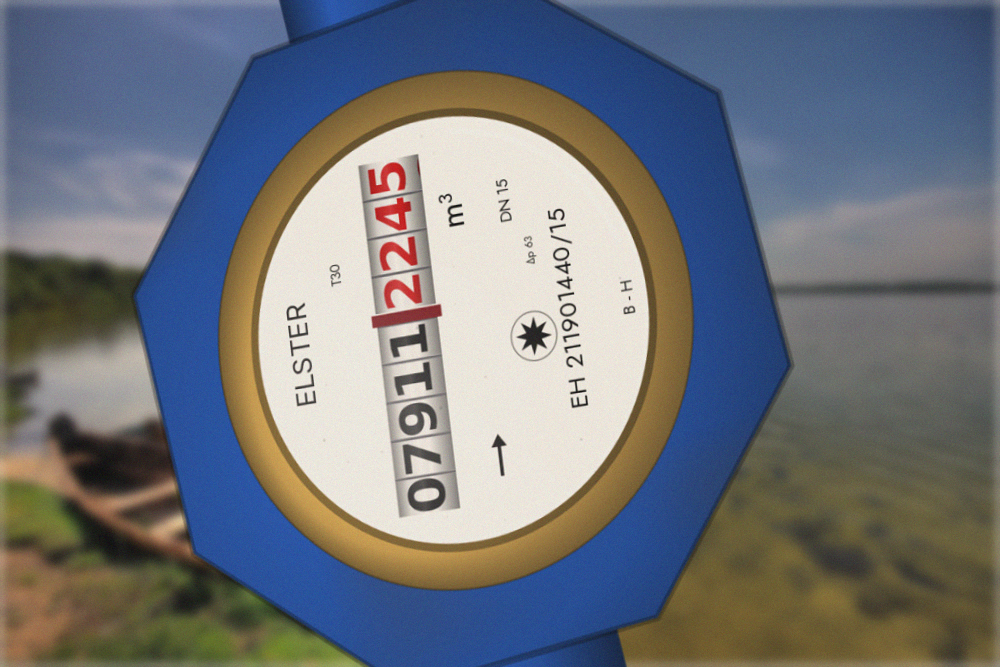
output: 7911.2245 (m³)
